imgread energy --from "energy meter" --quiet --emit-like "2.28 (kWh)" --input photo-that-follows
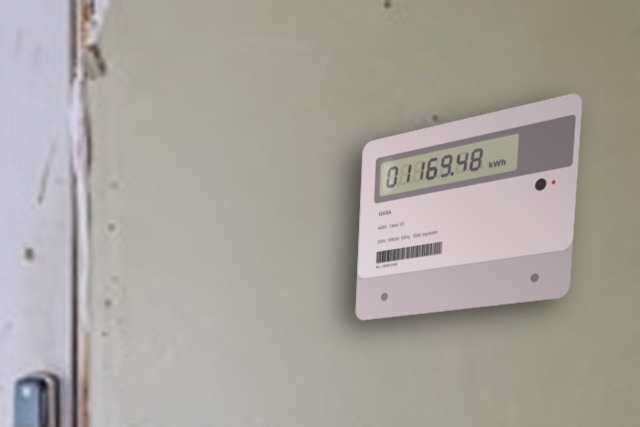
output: 1169.48 (kWh)
